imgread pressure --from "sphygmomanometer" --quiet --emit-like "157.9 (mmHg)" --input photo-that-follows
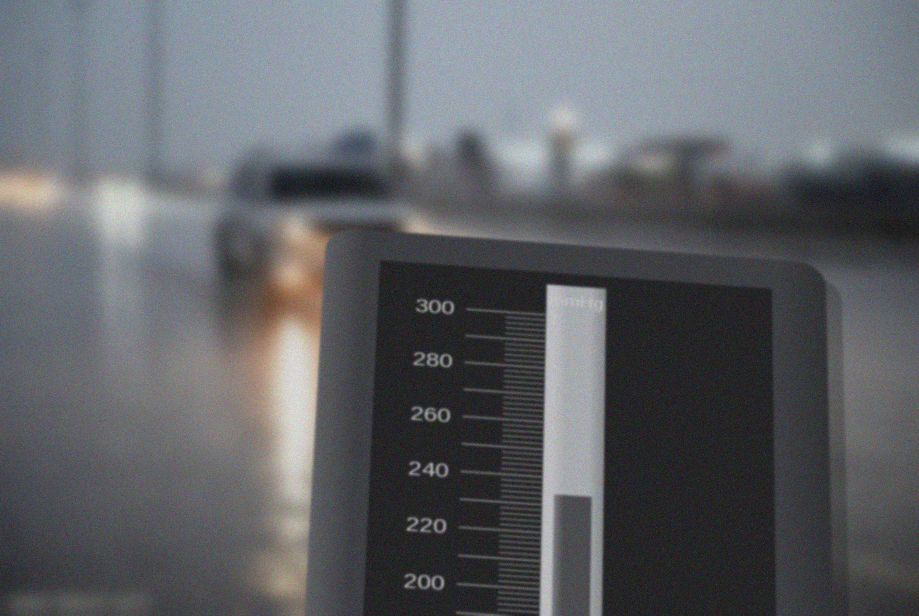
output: 234 (mmHg)
